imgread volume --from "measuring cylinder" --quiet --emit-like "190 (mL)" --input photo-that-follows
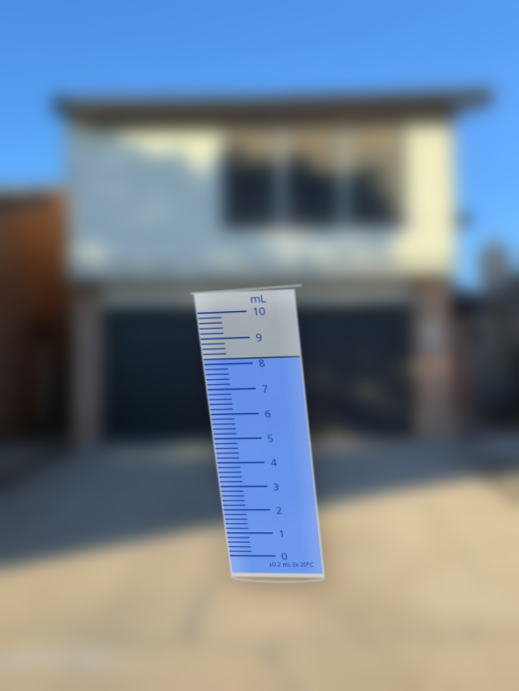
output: 8.2 (mL)
